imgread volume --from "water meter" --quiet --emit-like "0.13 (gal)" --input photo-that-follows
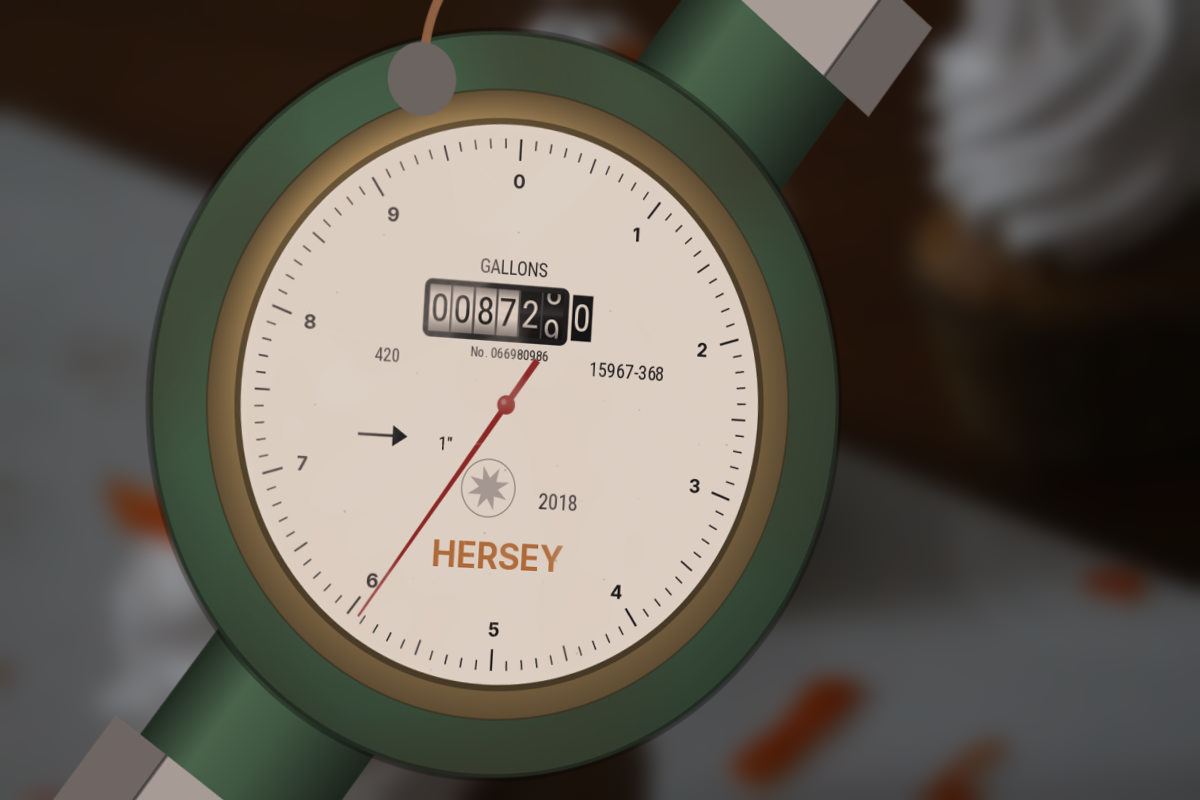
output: 87285.9 (gal)
